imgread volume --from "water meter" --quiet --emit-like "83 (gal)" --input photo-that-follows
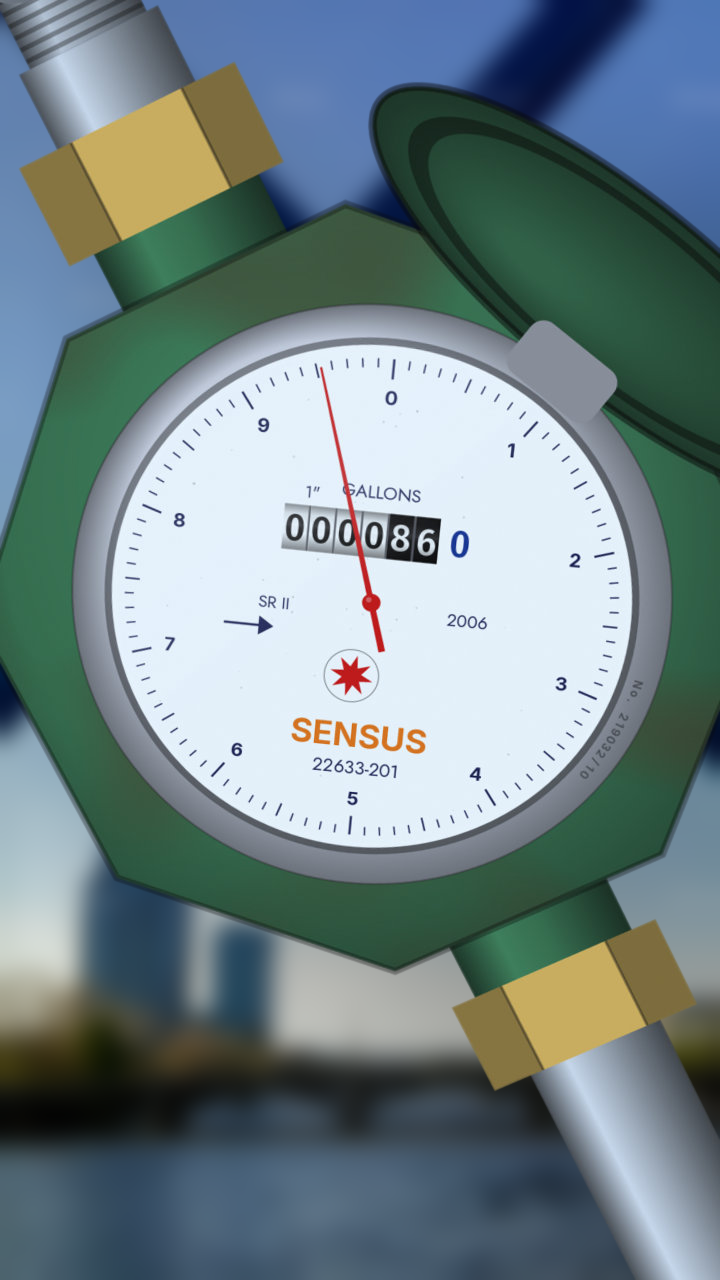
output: 859.5 (gal)
